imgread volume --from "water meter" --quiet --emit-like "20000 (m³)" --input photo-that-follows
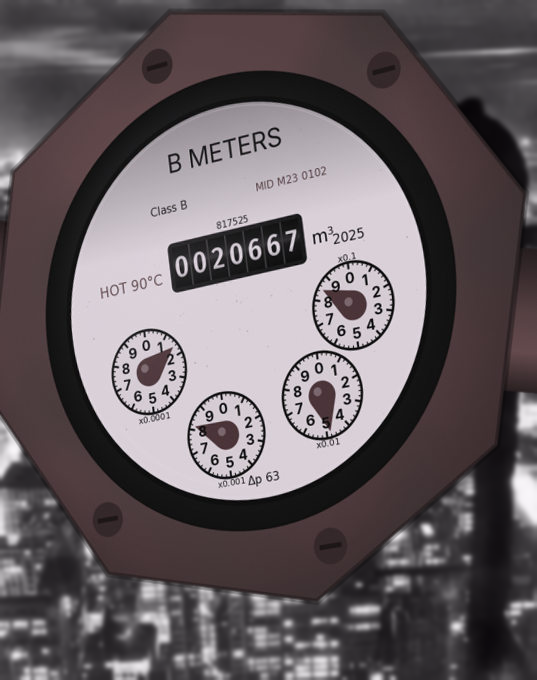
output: 20667.8481 (m³)
